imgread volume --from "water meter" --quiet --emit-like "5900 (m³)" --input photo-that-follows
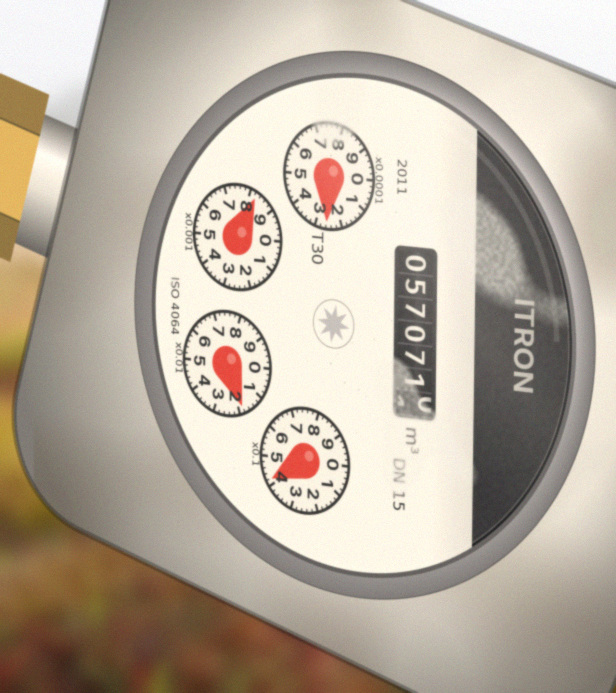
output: 570710.4182 (m³)
